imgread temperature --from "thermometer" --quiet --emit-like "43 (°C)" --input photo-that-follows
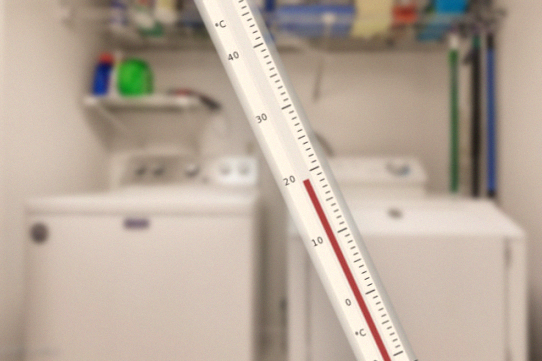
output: 19 (°C)
